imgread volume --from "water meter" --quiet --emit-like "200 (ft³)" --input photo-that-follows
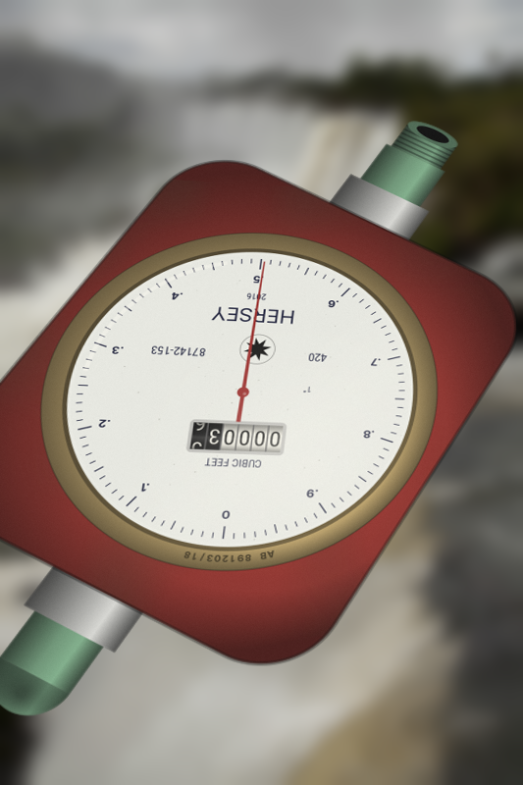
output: 35.50 (ft³)
